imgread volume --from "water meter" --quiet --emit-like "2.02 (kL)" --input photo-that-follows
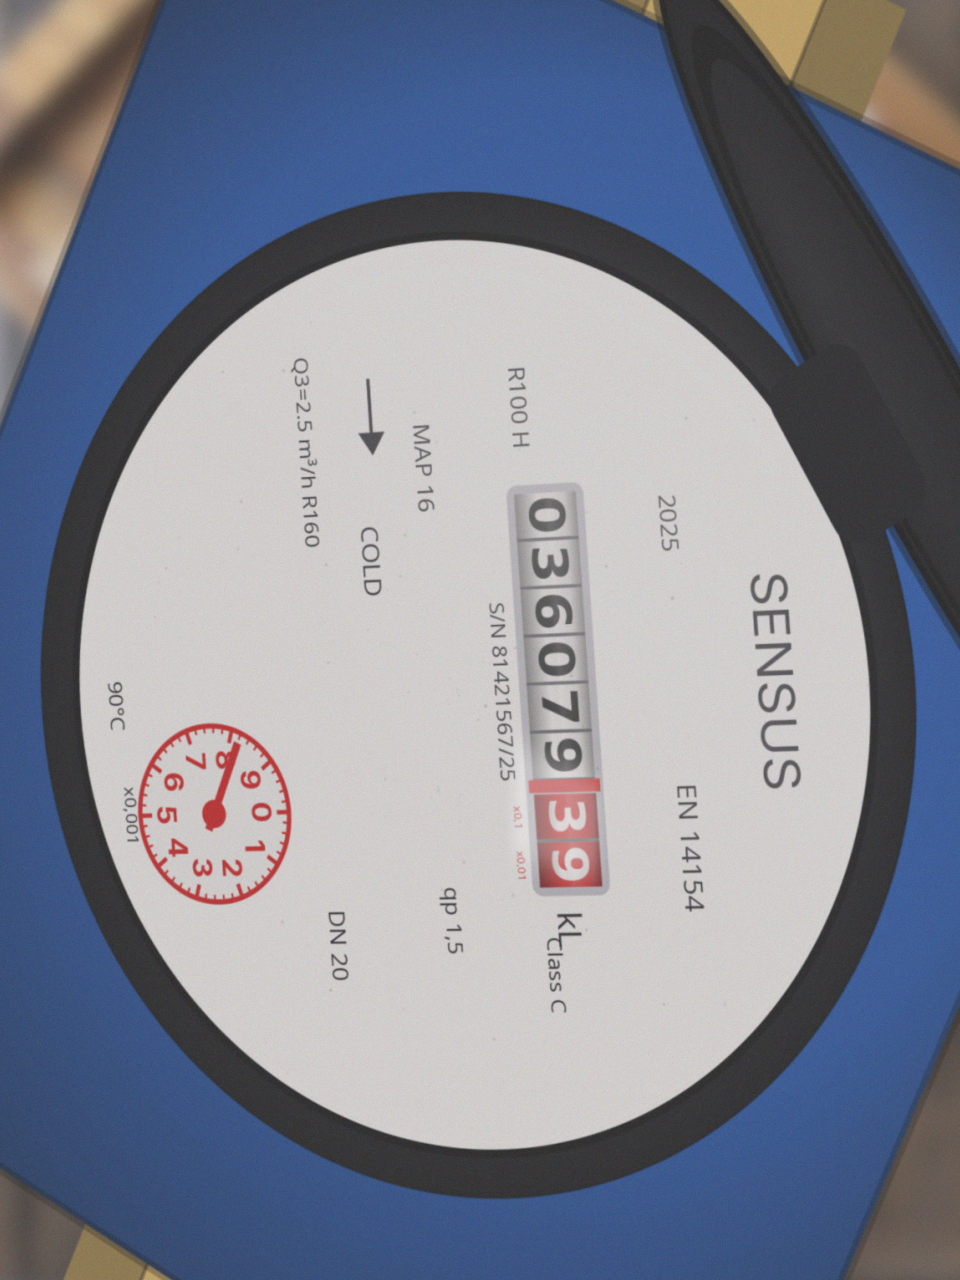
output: 36079.398 (kL)
